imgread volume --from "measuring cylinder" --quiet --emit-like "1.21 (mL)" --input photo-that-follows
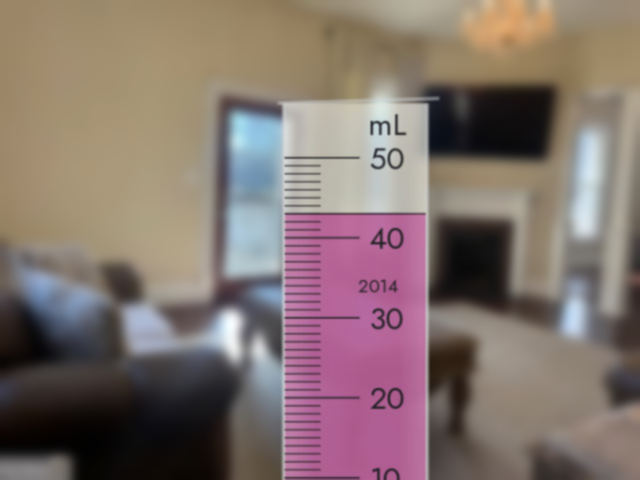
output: 43 (mL)
